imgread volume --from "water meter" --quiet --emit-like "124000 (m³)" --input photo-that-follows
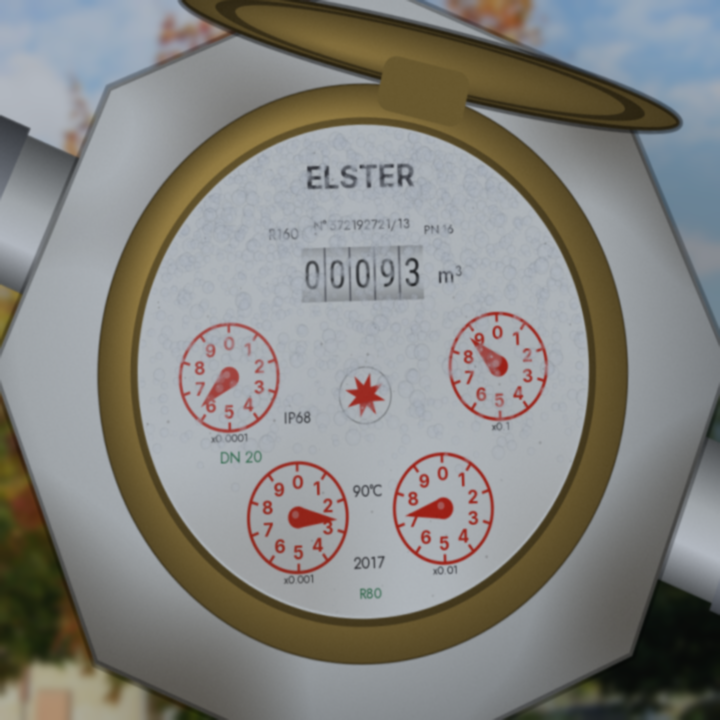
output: 93.8726 (m³)
